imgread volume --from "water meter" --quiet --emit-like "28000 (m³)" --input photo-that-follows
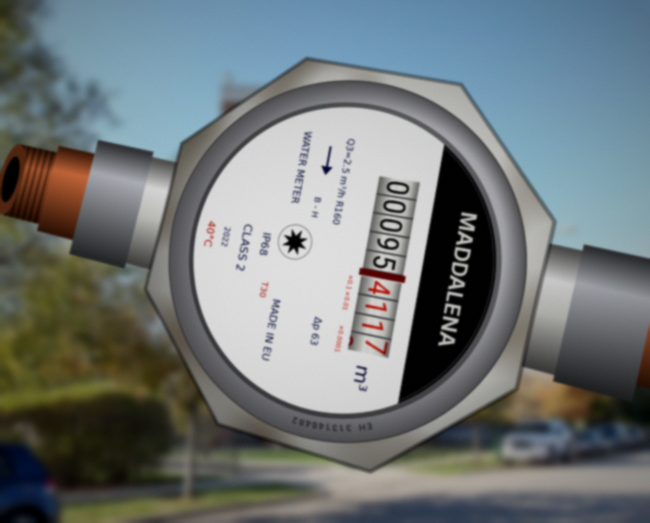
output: 95.4117 (m³)
